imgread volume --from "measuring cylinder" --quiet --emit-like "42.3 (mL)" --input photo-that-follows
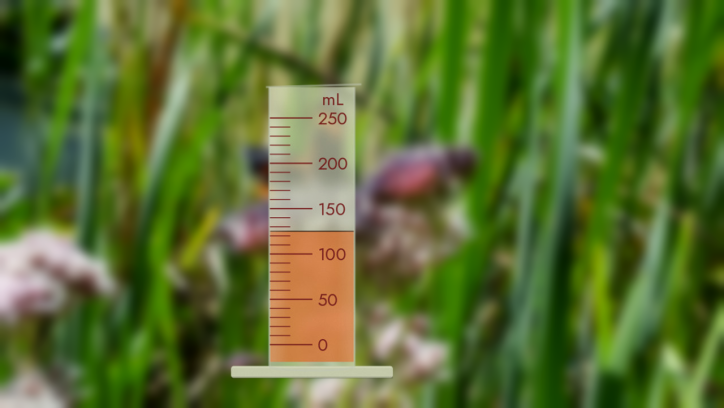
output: 125 (mL)
